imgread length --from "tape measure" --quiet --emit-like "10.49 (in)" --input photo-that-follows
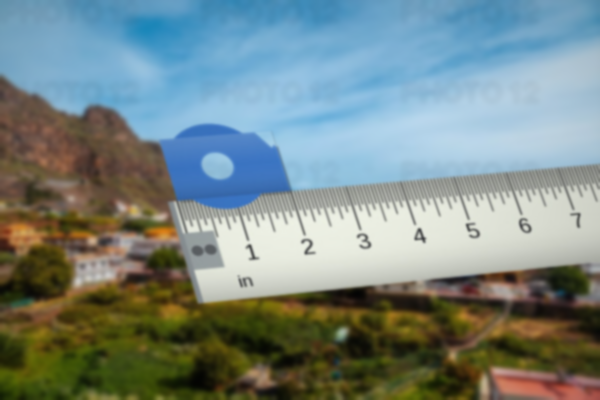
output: 2 (in)
